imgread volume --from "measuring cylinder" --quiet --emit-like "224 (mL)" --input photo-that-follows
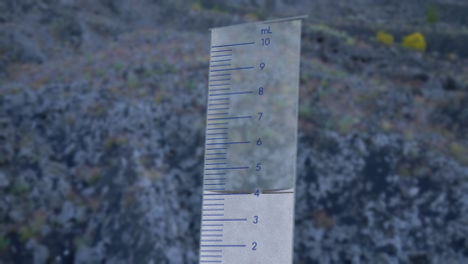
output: 4 (mL)
